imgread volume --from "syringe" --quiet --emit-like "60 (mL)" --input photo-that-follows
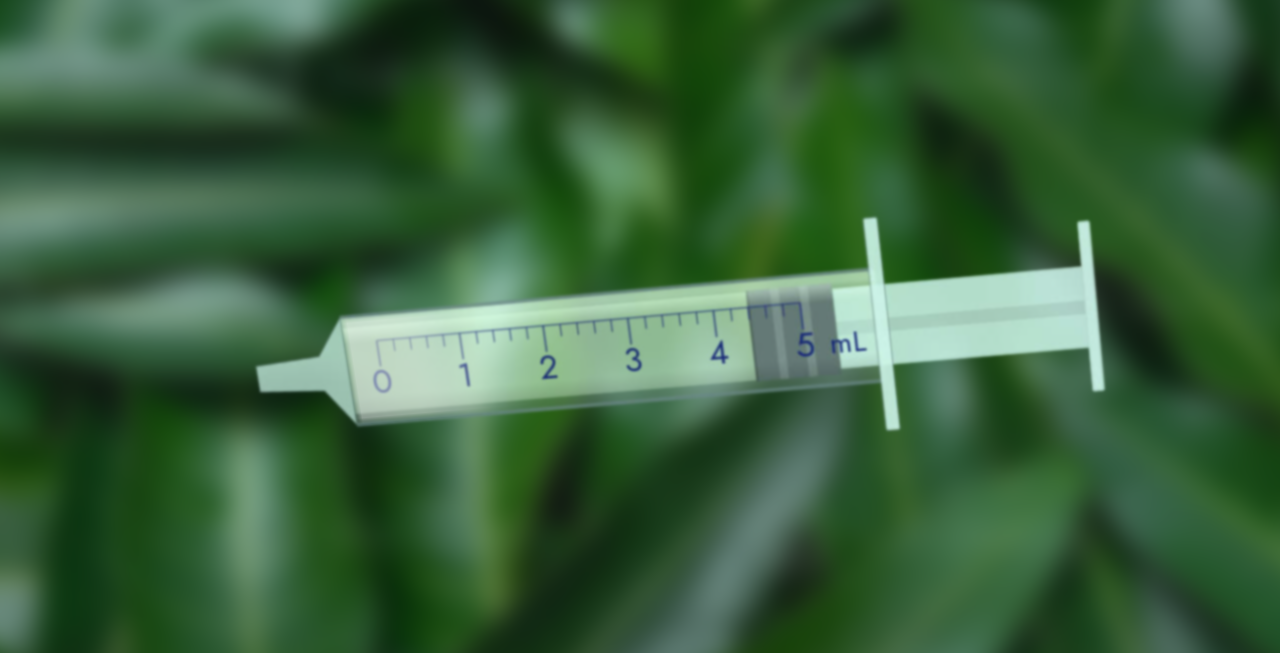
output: 4.4 (mL)
